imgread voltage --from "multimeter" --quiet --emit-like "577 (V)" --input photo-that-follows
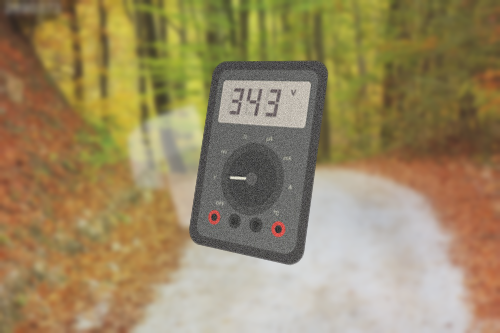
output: 343 (V)
